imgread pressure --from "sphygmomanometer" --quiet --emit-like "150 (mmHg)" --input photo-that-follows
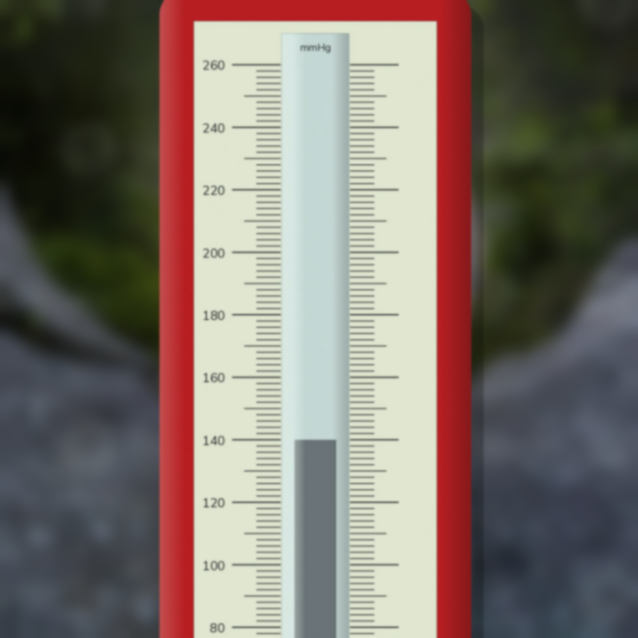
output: 140 (mmHg)
